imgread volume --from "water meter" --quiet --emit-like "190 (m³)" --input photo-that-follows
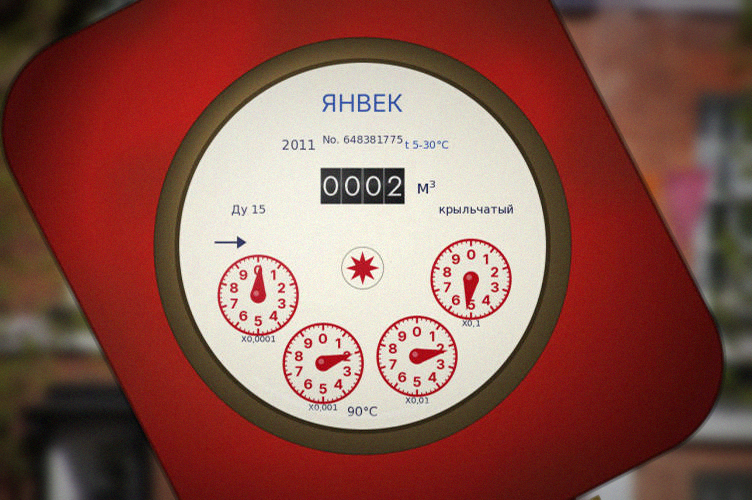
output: 2.5220 (m³)
